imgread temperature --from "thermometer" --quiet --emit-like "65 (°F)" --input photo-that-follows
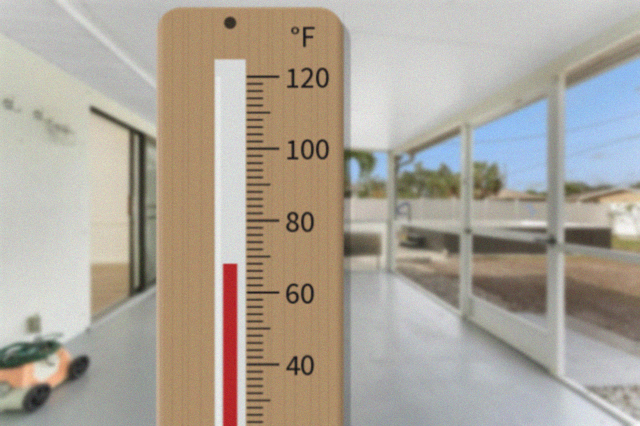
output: 68 (°F)
